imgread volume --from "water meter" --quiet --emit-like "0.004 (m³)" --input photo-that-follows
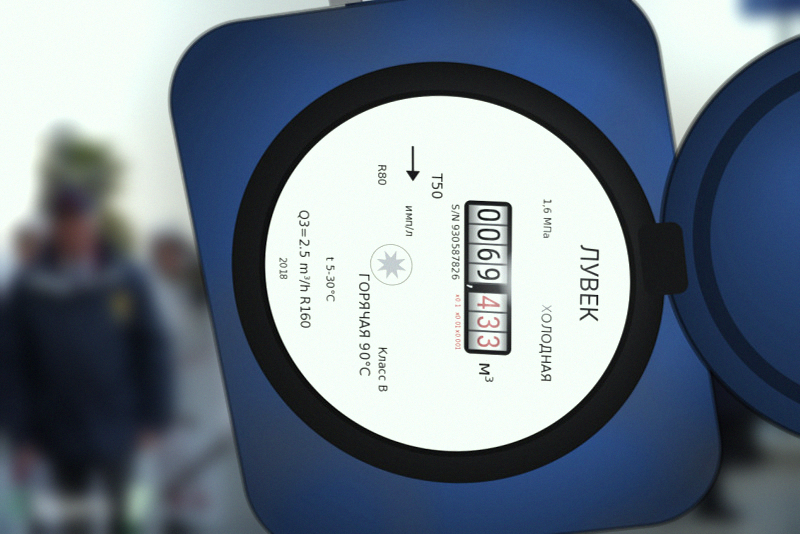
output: 69.433 (m³)
